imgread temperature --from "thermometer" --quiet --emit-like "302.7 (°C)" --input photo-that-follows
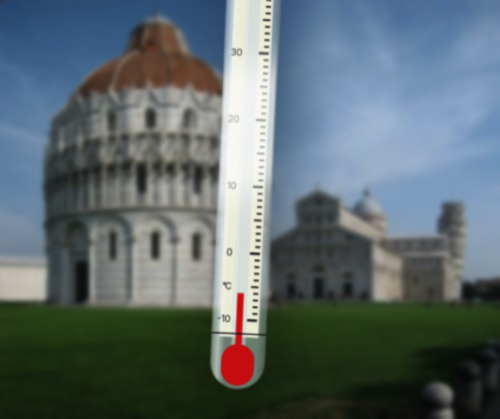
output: -6 (°C)
